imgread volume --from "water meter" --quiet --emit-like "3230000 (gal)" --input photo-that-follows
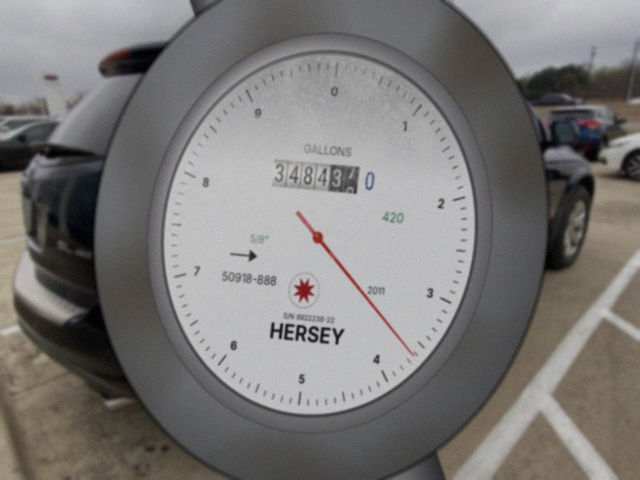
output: 3484373.6 (gal)
